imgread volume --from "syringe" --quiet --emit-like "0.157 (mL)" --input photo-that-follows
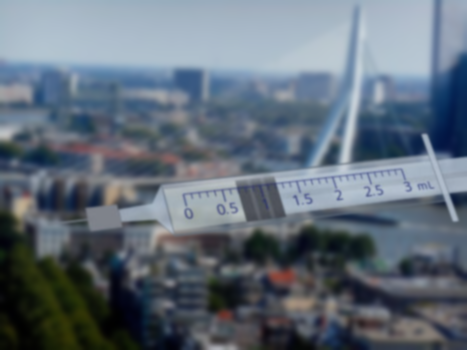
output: 0.7 (mL)
